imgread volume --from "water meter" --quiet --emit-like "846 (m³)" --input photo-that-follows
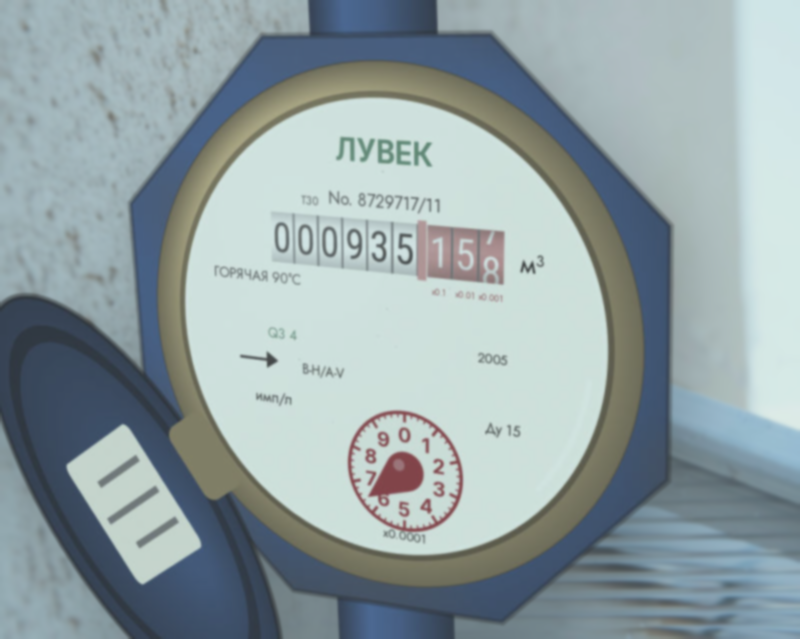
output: 935.1576 (m³)
